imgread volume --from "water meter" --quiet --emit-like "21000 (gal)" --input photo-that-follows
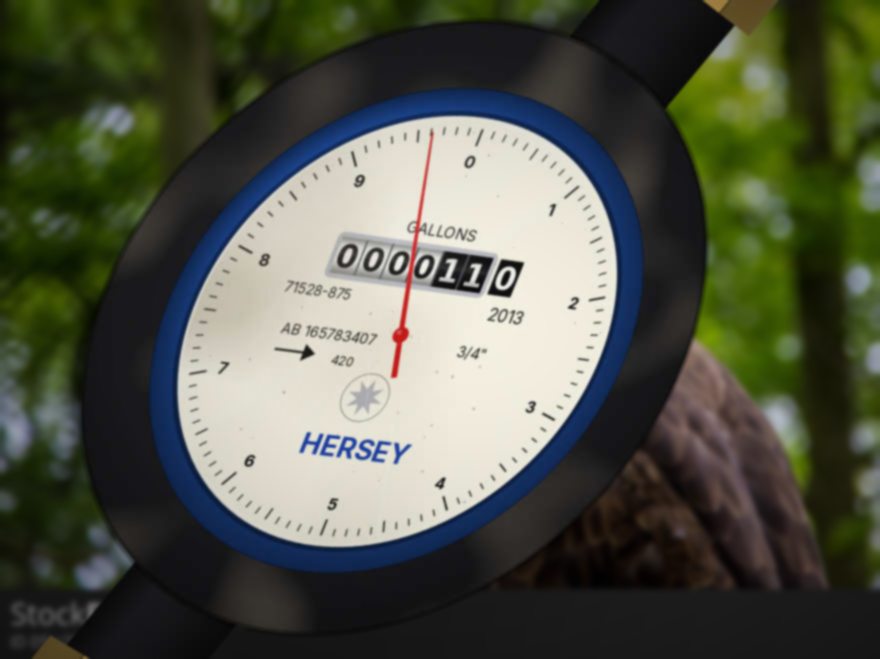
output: 109.6 (gal)
